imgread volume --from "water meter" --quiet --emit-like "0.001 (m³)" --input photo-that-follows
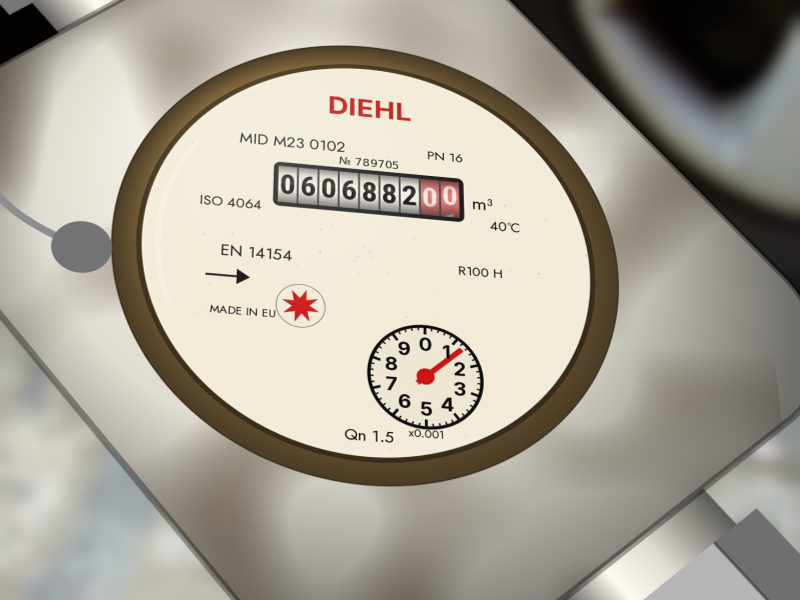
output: 606882.001 (m³)
